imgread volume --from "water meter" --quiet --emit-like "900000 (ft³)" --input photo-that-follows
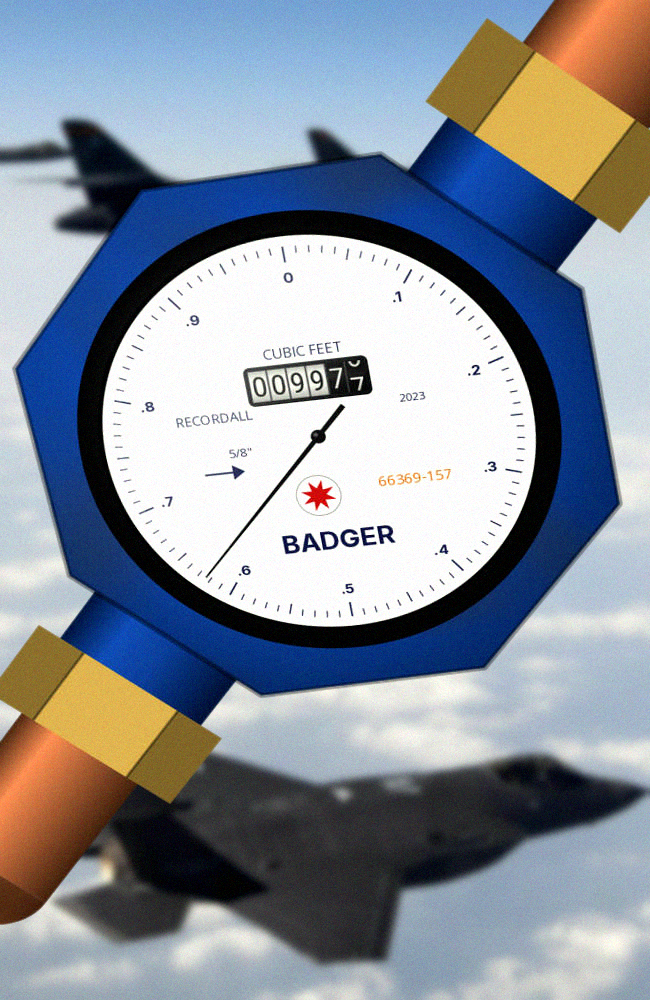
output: 9976.62 (ft³)
